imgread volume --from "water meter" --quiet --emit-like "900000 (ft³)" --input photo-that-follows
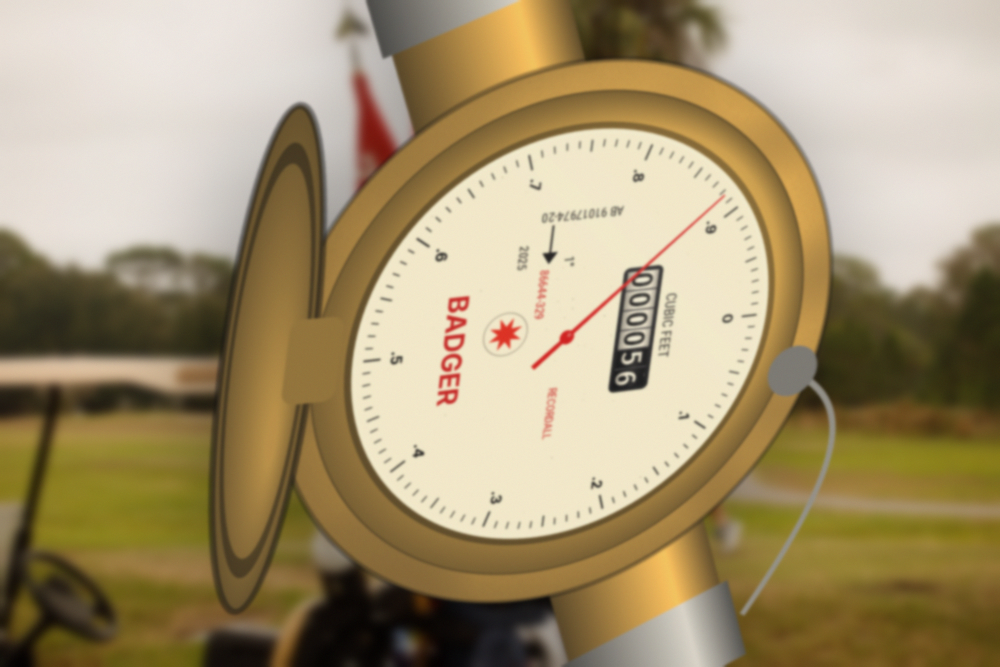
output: 55.88 (ft³)
